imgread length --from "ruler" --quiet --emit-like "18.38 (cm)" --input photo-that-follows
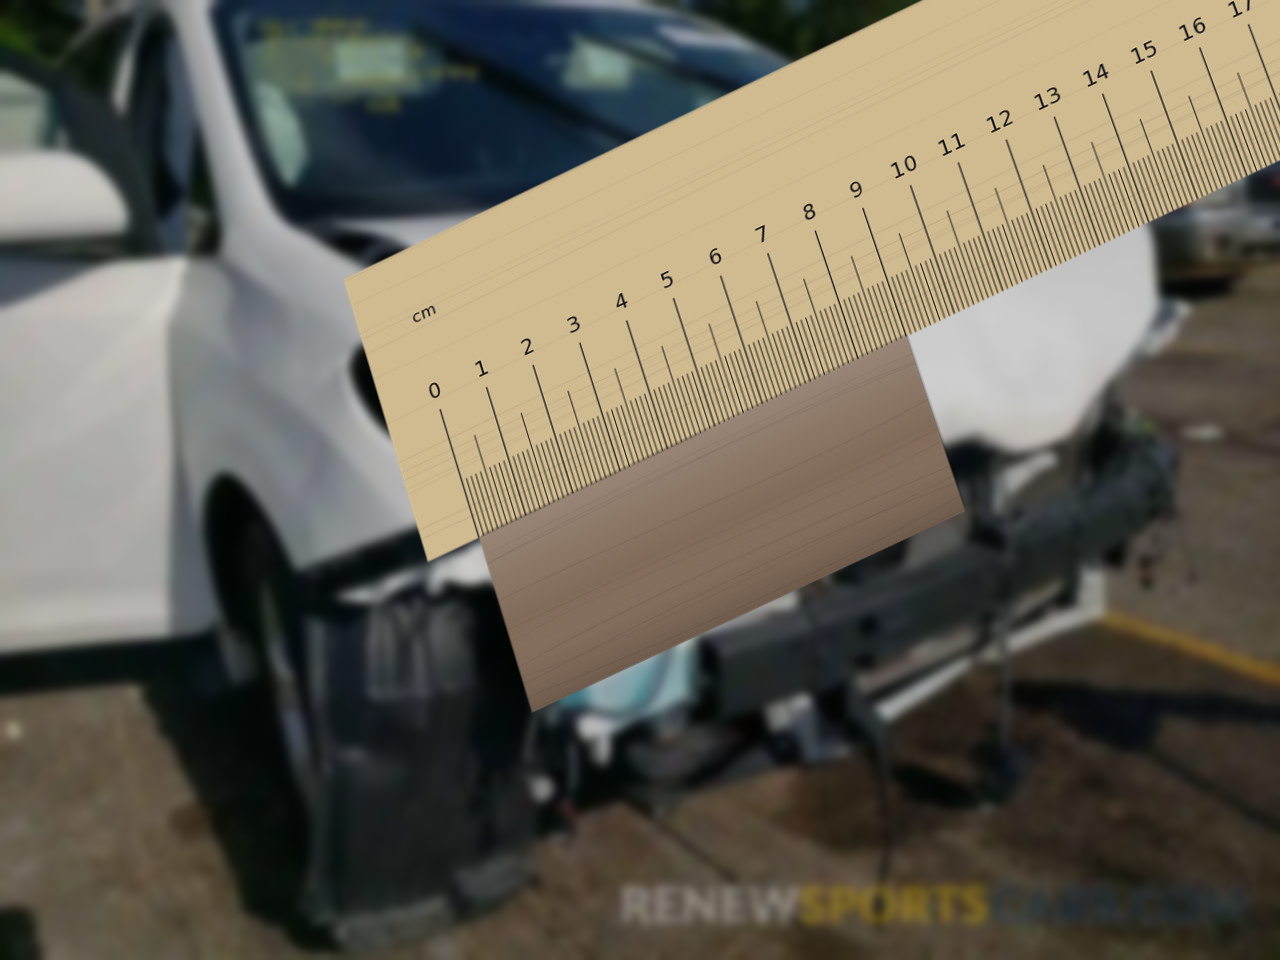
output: 9 (cm)
